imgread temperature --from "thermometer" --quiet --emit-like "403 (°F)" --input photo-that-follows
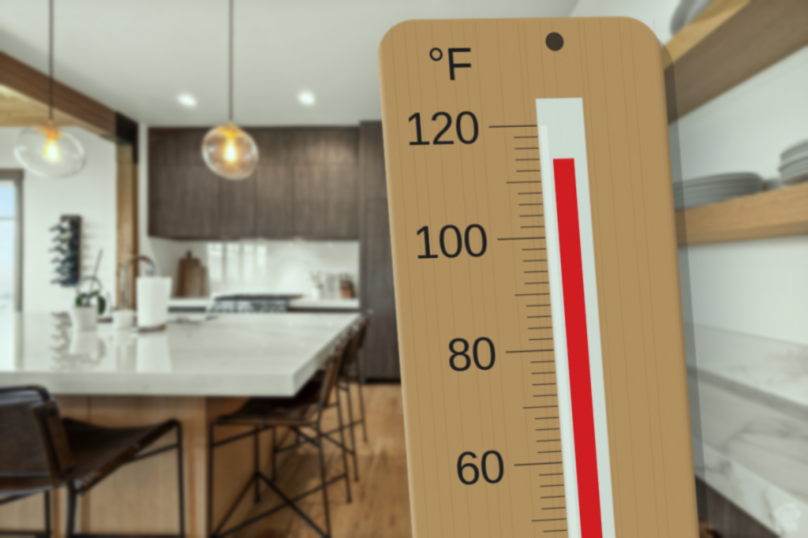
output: 114 (°F)
